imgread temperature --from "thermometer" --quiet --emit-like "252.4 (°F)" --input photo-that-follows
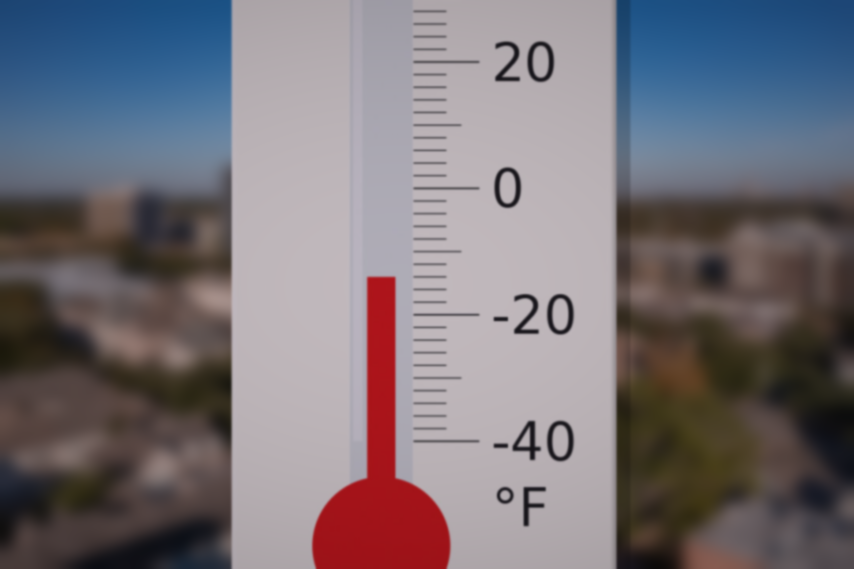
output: -14 (°F)
